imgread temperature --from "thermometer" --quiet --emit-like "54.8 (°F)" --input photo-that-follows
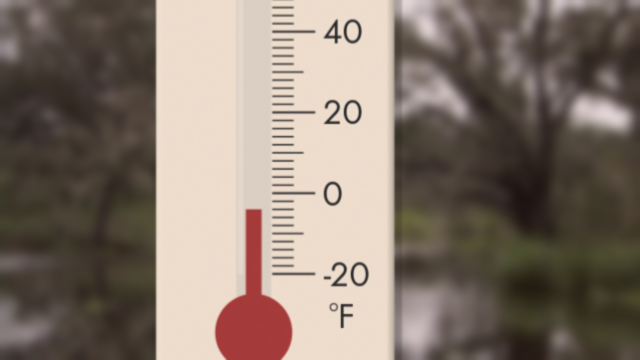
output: -4 (°F)
